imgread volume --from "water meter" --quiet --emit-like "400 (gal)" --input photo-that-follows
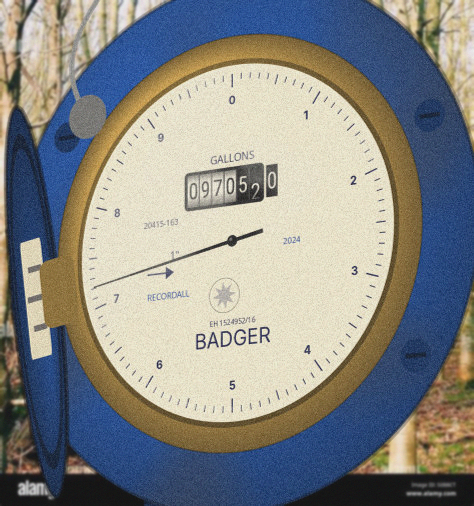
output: 970517.2 (gal)
